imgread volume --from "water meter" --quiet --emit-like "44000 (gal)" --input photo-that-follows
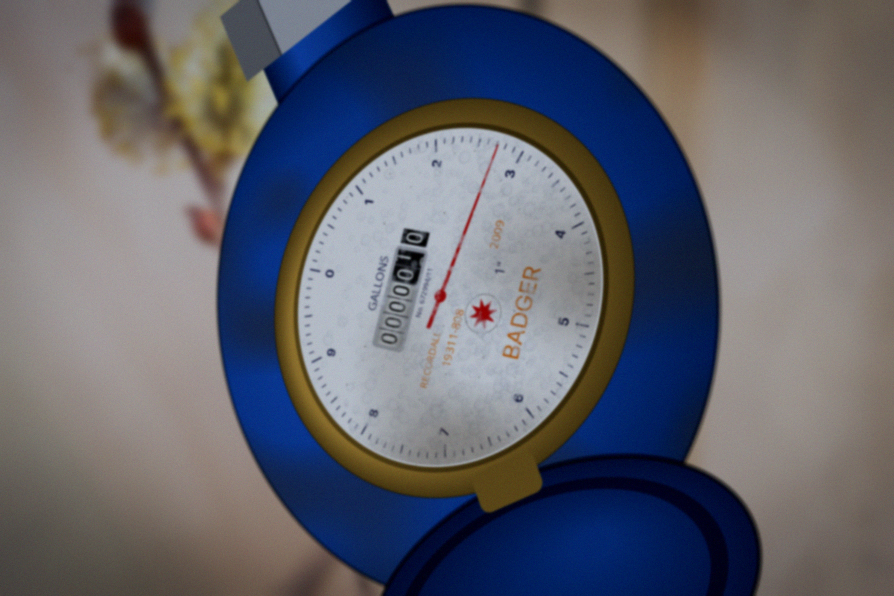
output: 12.7 (gal)
